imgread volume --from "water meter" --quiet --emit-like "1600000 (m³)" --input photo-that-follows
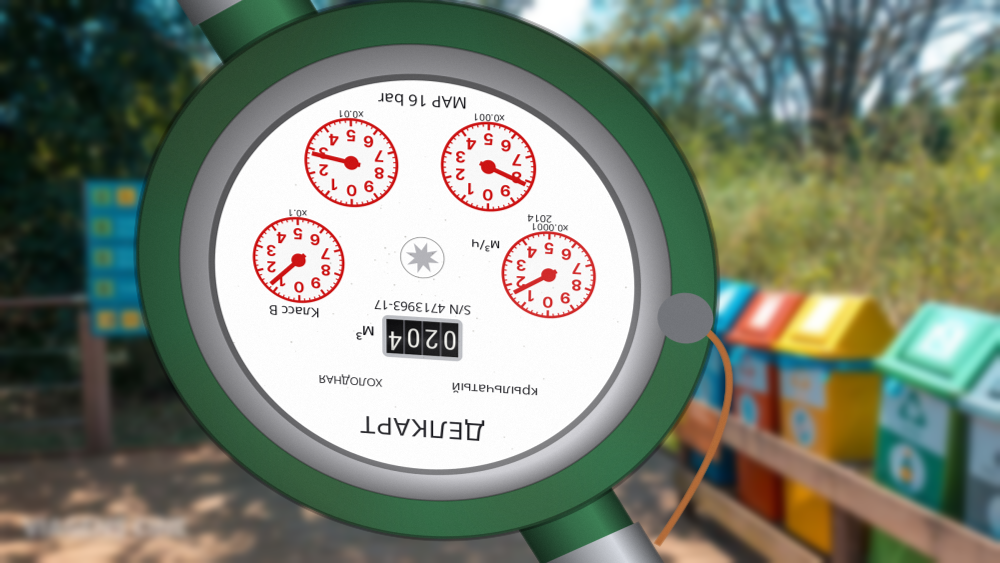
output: 204.1281 (m³)
